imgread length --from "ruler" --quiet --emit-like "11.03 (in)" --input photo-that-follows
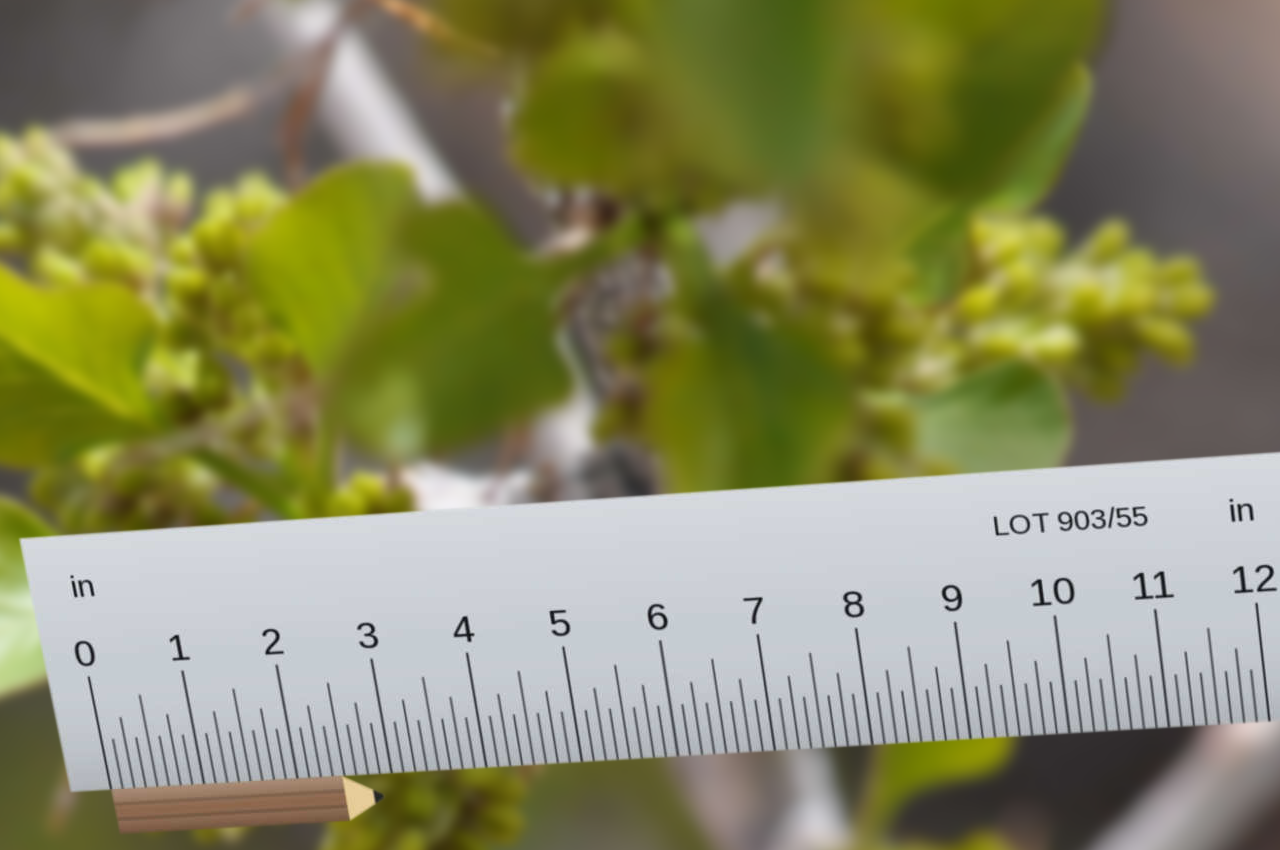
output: 2.875 (in)
